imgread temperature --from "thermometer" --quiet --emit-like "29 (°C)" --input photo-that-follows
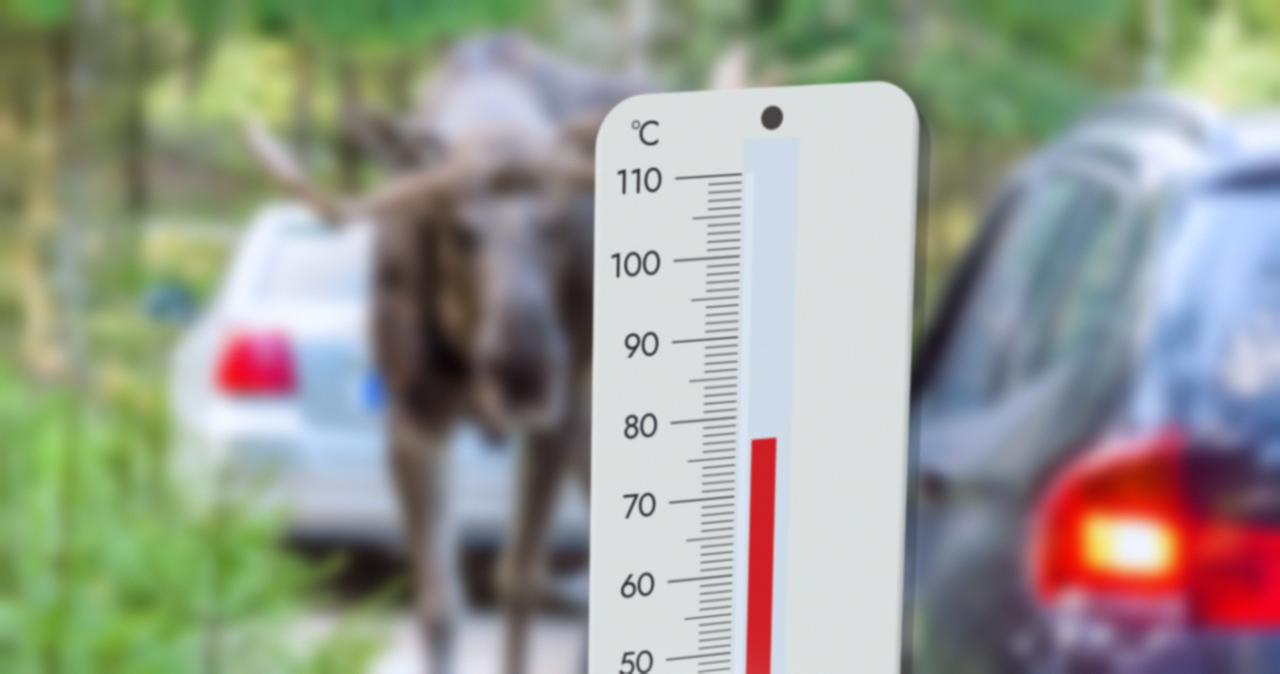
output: 77 (°C)
